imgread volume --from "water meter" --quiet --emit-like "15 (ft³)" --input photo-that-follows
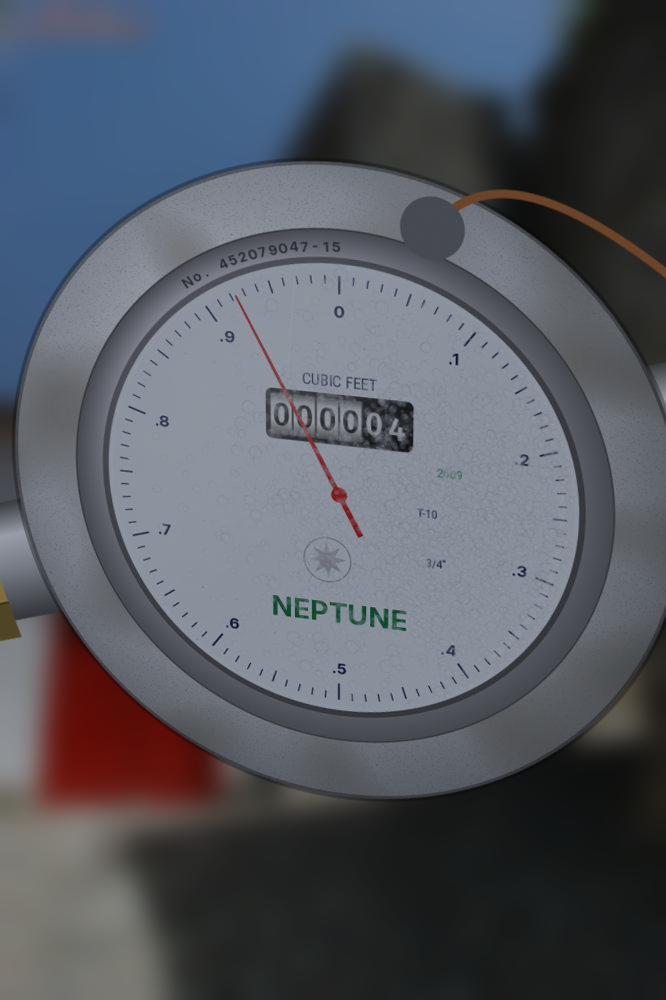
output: 3.92 (ft³)
